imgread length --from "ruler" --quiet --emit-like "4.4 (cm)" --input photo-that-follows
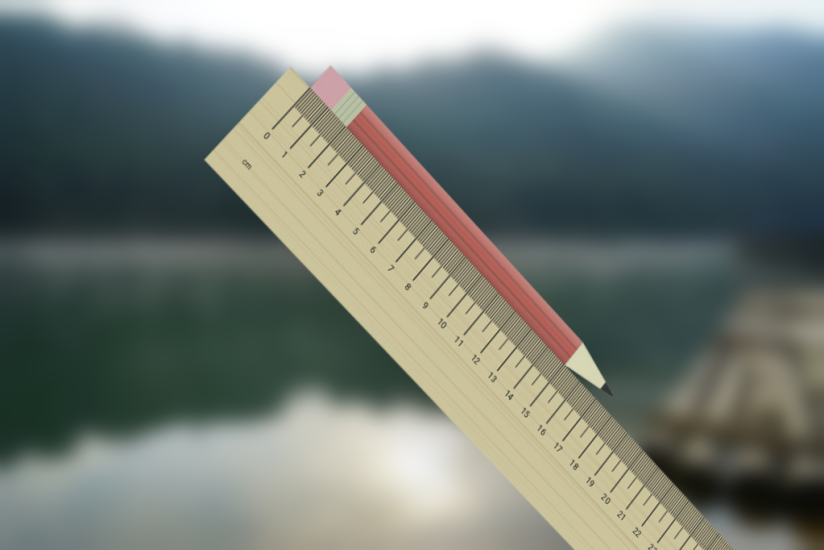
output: 17.5 (cm)
